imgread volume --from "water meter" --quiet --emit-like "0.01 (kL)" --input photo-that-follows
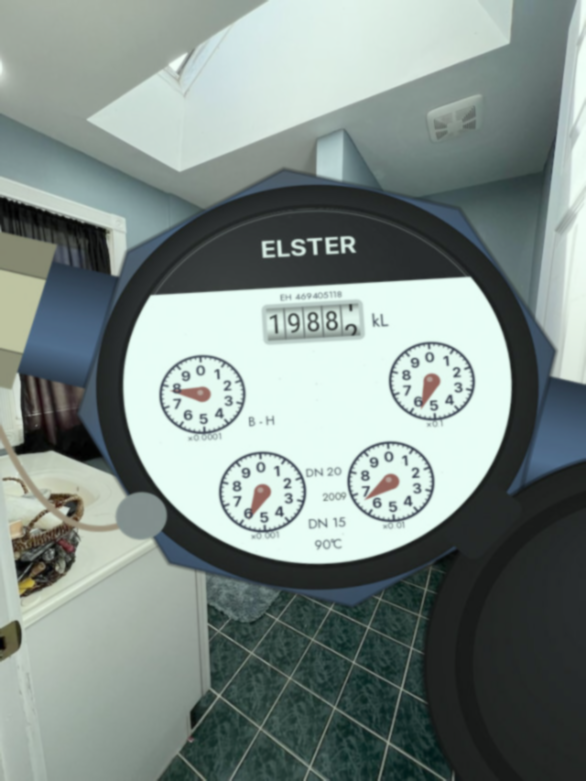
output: 19881.5657 (kL)
